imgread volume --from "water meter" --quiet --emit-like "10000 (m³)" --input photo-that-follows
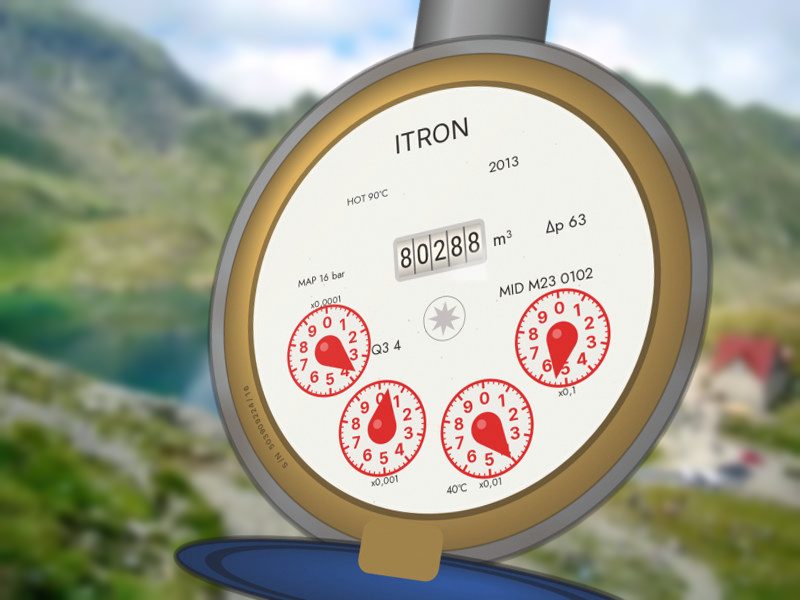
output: 80288.5403 (m³)
